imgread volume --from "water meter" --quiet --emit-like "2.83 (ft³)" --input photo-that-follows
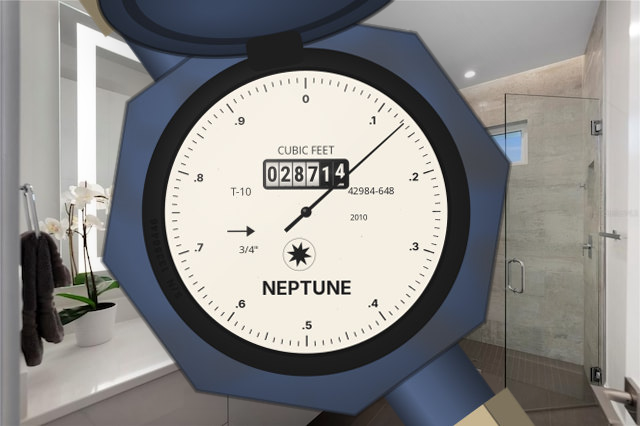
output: 28714.13 (ft³)
